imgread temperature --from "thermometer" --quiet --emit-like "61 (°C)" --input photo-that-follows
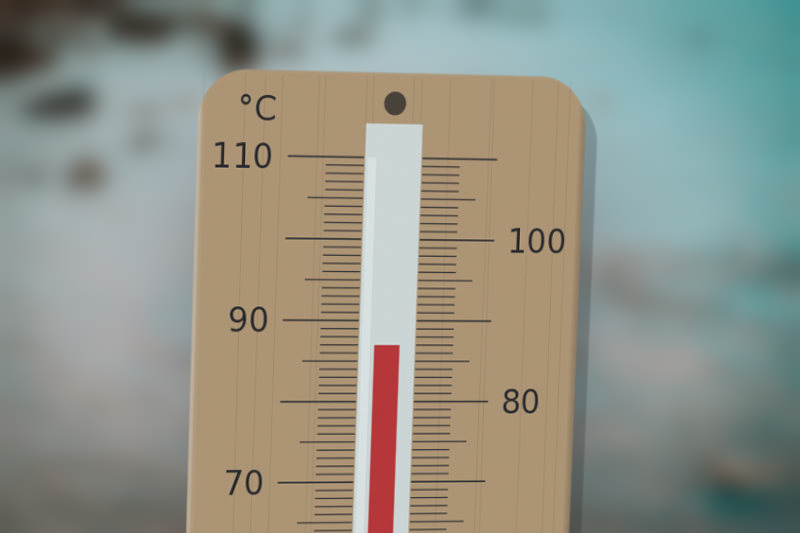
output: 87 (°C)
